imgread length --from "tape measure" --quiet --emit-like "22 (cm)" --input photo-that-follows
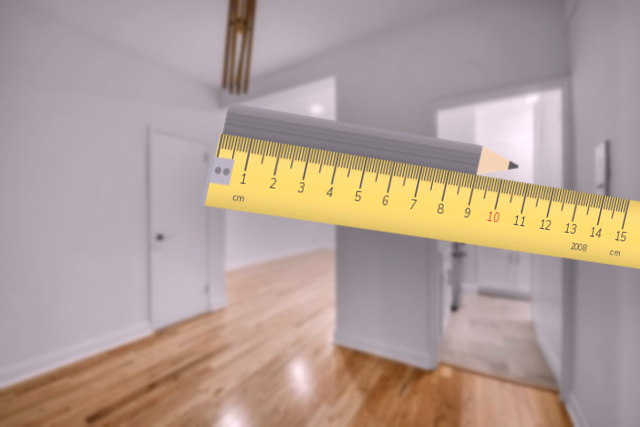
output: 10.5 (cm)
